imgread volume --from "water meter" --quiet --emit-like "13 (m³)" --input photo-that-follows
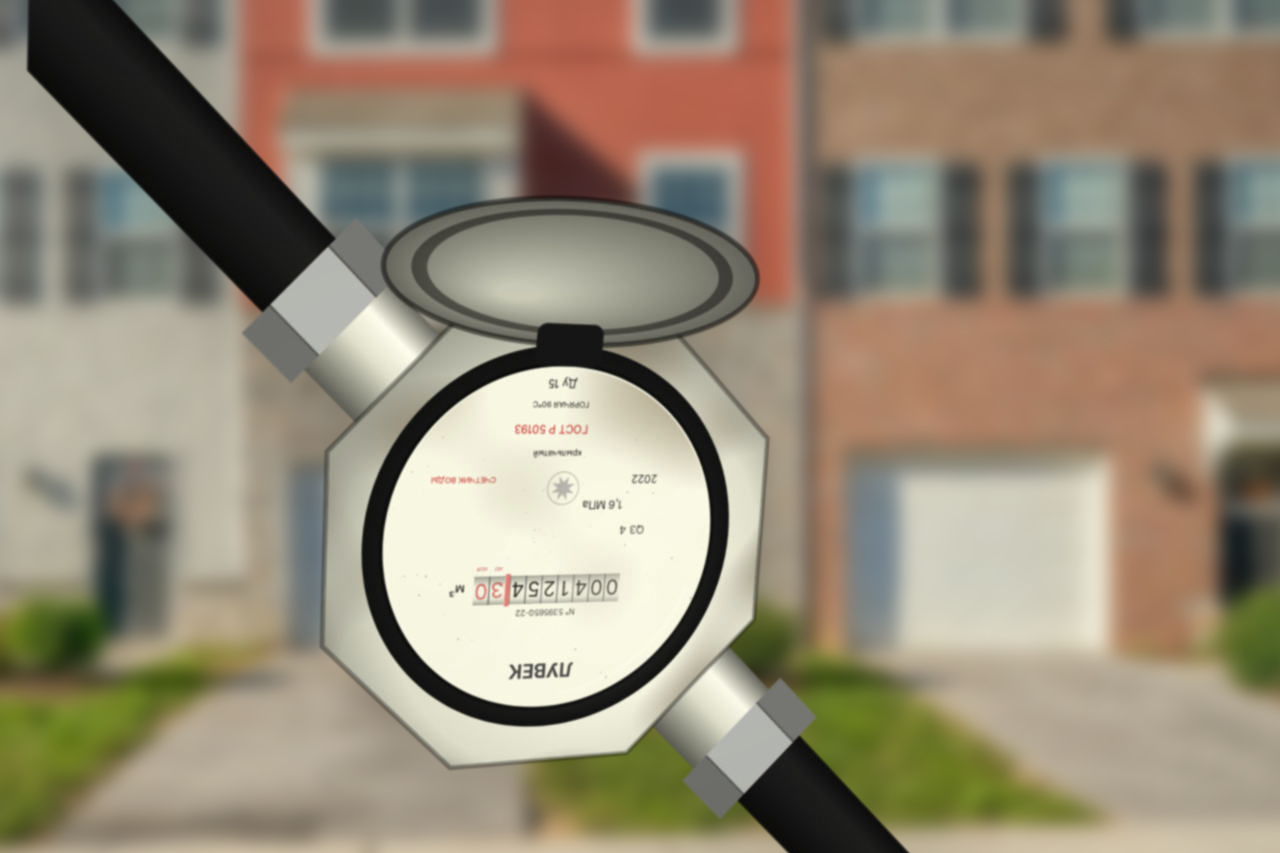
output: 41254.30 (m³)
